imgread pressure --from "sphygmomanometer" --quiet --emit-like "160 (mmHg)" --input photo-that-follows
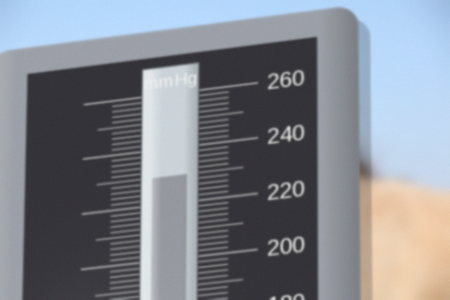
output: 230 (mmHg)
